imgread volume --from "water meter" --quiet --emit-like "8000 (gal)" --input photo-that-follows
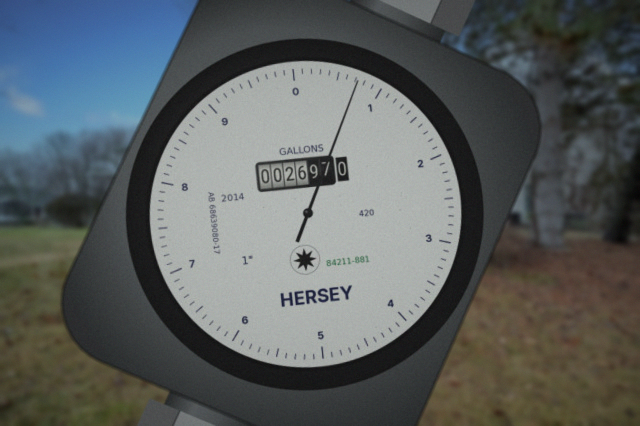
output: 26970.7 (gal)
